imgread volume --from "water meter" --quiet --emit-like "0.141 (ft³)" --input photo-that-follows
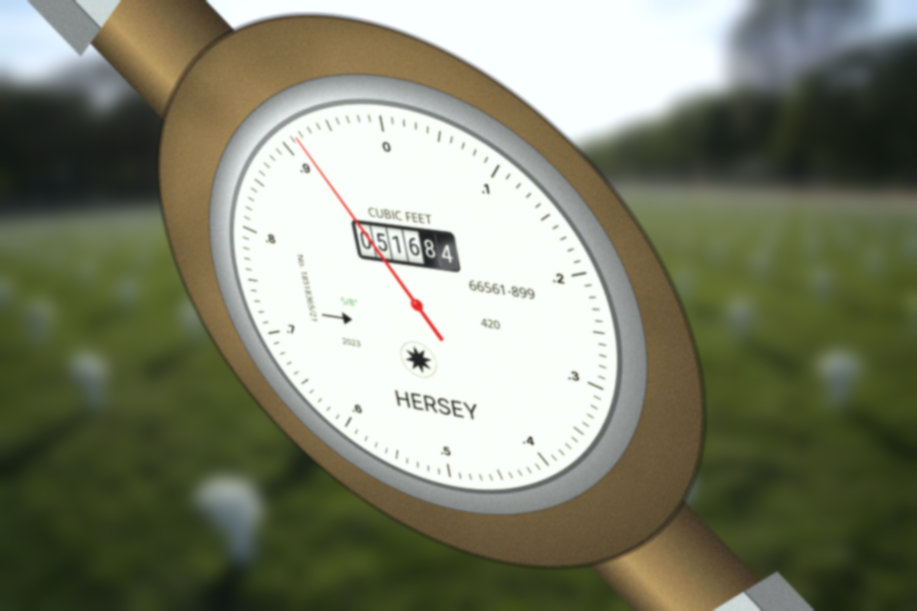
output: 51683.91 (ft³)
